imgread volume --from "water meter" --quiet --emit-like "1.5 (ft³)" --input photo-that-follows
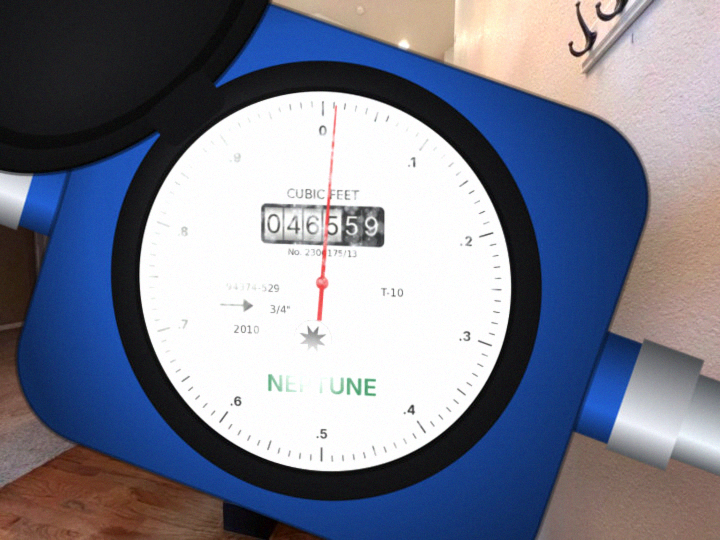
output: 46559.01 (ft³)
